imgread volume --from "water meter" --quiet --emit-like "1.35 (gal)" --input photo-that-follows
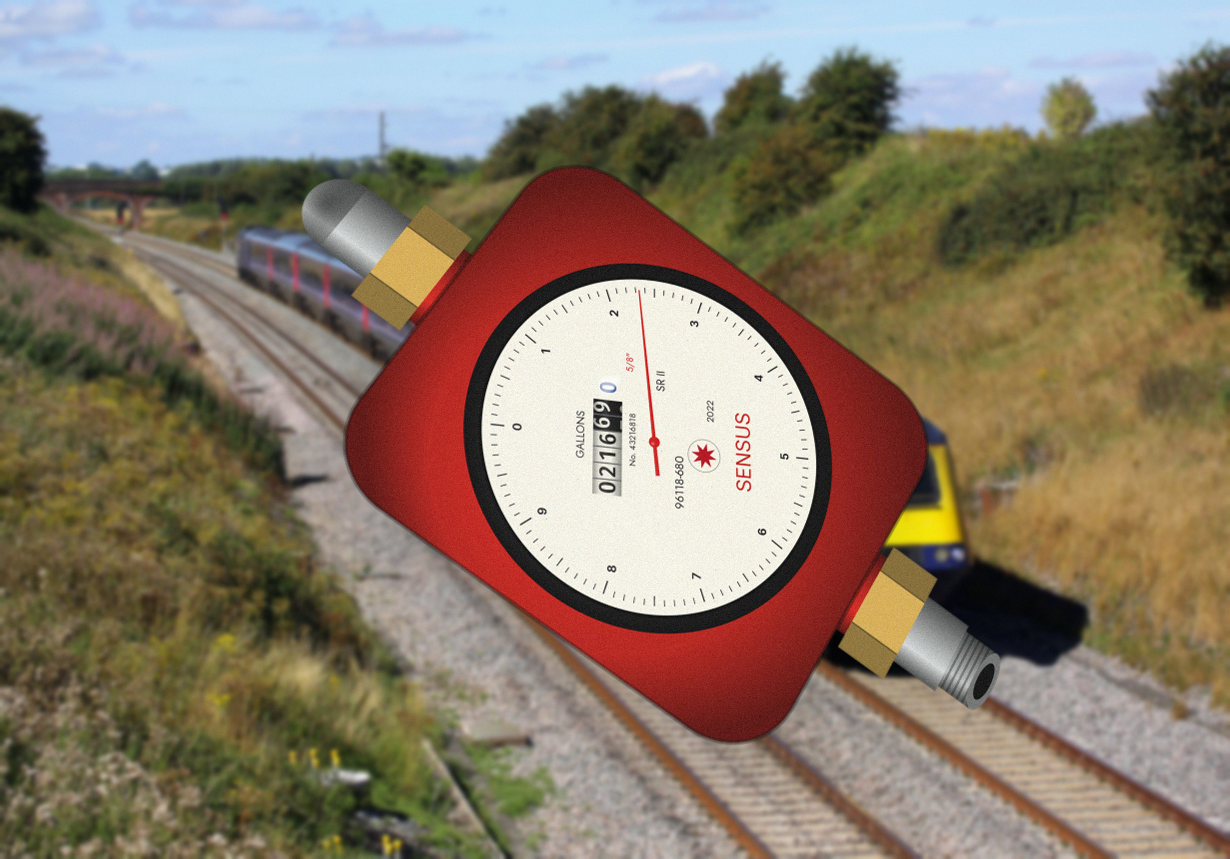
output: 216692.3 (gal)
